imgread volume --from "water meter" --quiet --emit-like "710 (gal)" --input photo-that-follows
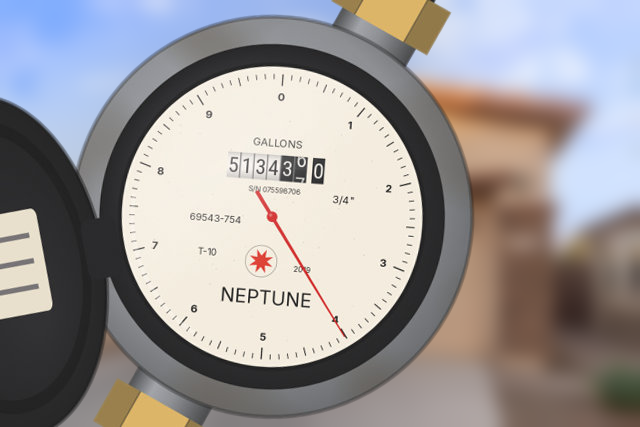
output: 5134364.0 (gal)
